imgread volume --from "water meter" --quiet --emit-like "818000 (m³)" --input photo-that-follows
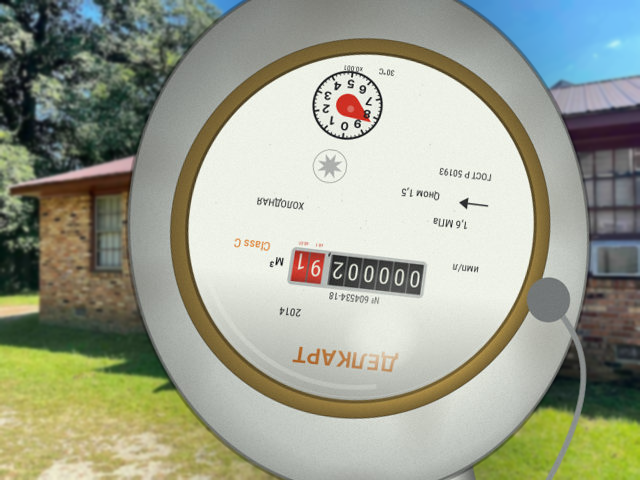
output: 2.908 (m³)
